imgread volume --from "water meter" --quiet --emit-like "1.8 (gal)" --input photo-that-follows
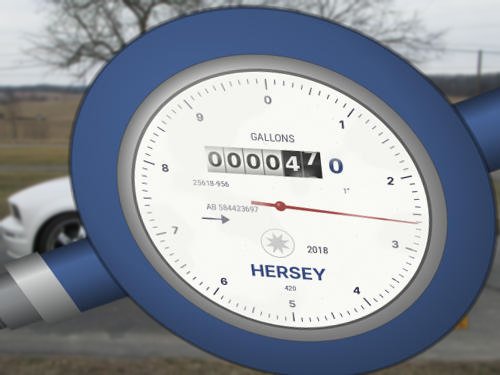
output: 472.6 (gal)
